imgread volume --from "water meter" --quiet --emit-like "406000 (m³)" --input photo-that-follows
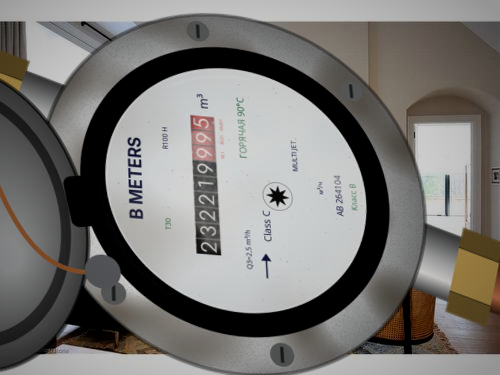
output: 232219.995 (m³)
